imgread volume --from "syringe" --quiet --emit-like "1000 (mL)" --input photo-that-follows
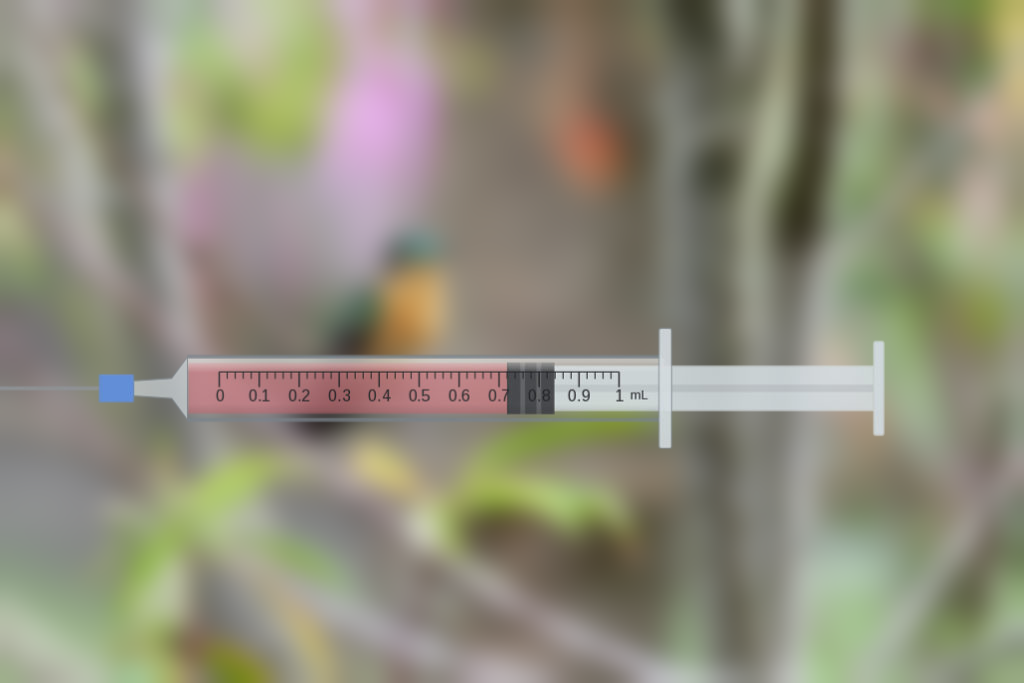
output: 0.72 (mL)
